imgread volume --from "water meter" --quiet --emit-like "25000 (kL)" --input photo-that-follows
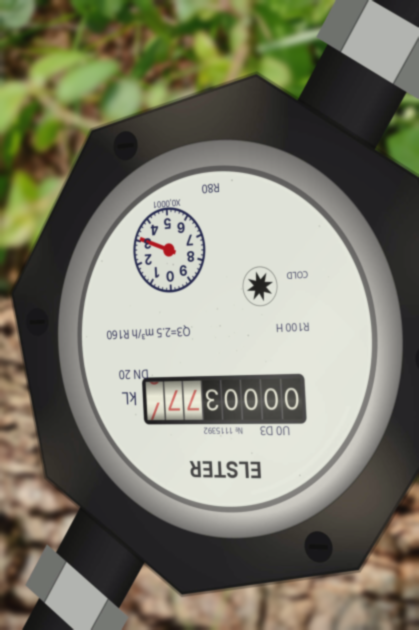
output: 3.7773 (kL)
